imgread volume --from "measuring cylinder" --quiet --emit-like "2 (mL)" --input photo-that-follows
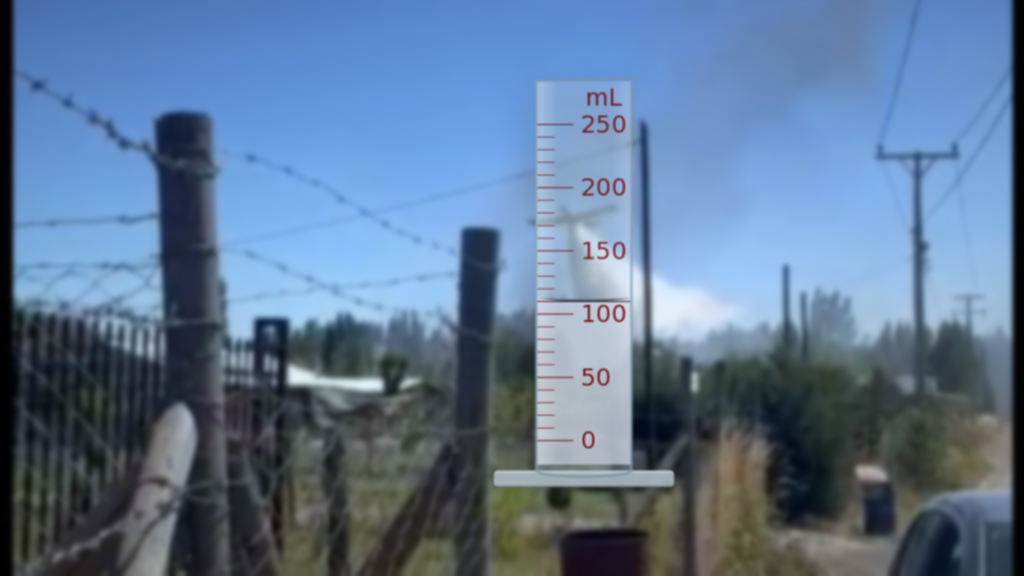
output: 110 (mL)
